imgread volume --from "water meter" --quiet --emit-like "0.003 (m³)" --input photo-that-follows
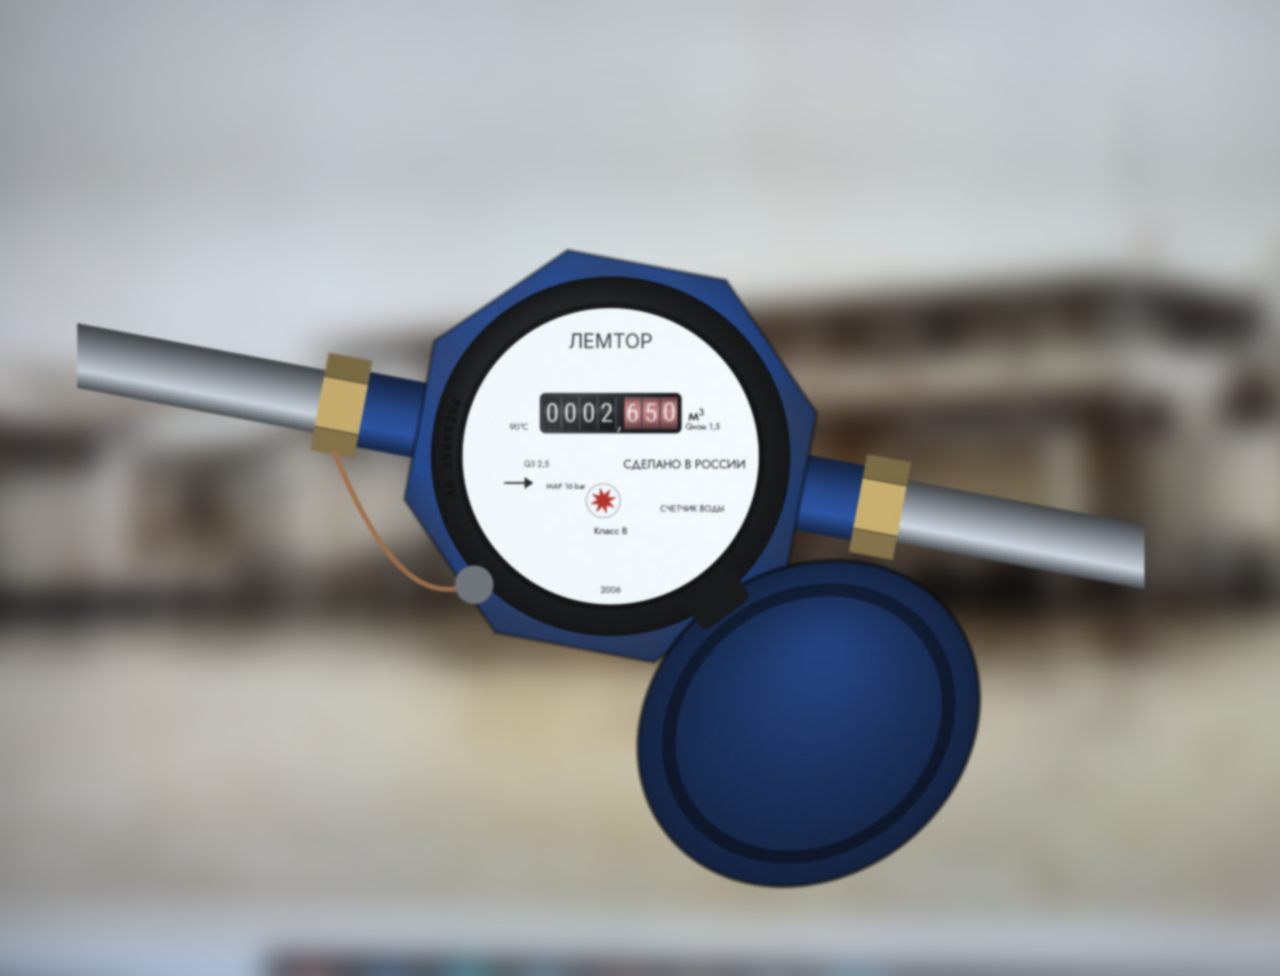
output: 2.650 (m³)
